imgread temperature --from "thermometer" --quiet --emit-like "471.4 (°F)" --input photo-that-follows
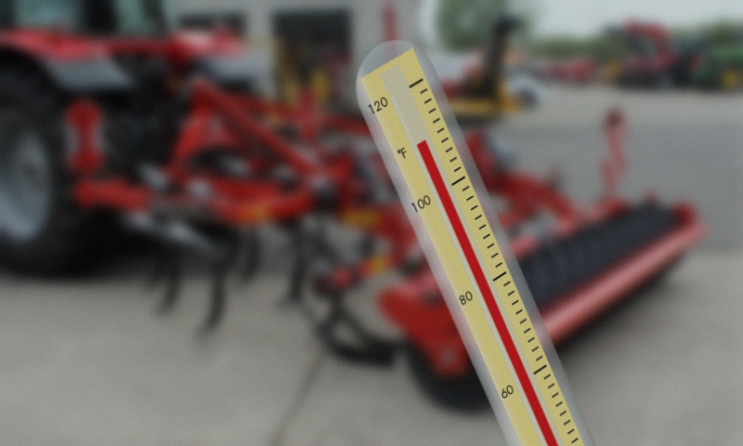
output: 110 (°F)
